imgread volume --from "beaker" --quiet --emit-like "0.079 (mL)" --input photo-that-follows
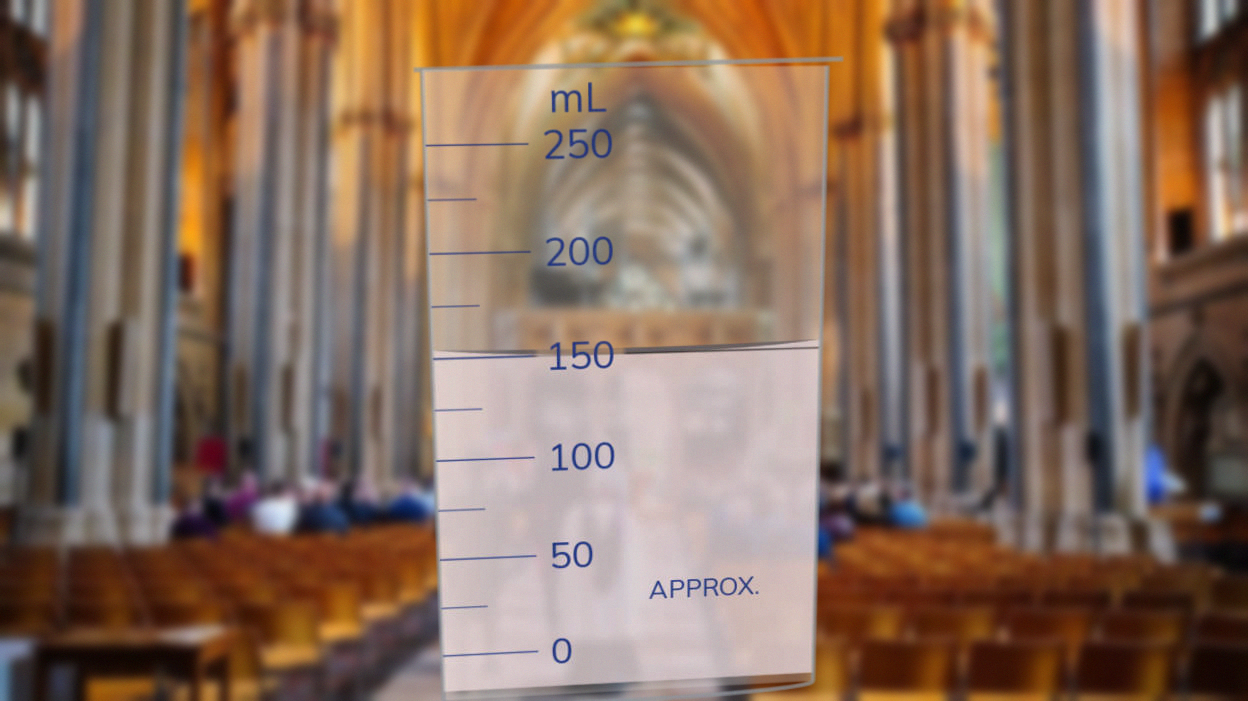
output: 150 (mL)
